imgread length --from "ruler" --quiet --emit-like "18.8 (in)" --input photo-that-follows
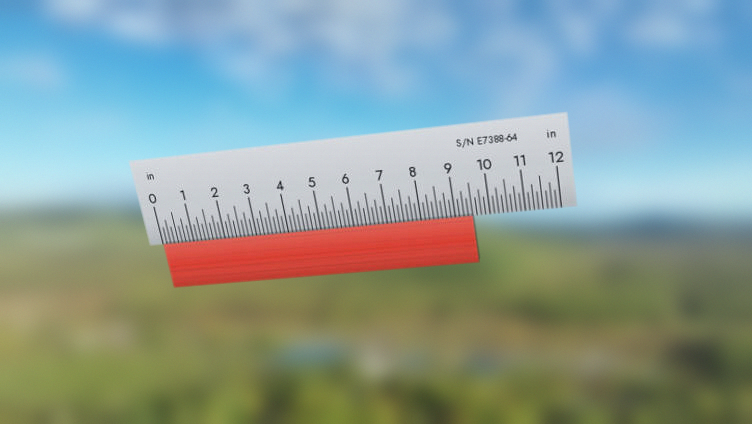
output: 9.5 (in)
